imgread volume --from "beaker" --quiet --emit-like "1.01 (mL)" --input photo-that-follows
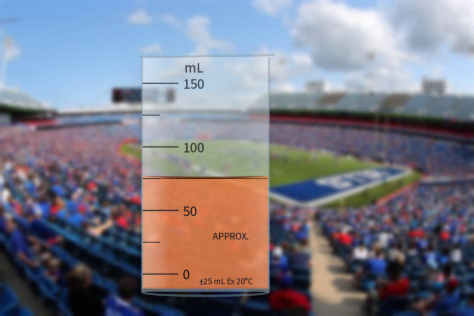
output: 75 (mL)
